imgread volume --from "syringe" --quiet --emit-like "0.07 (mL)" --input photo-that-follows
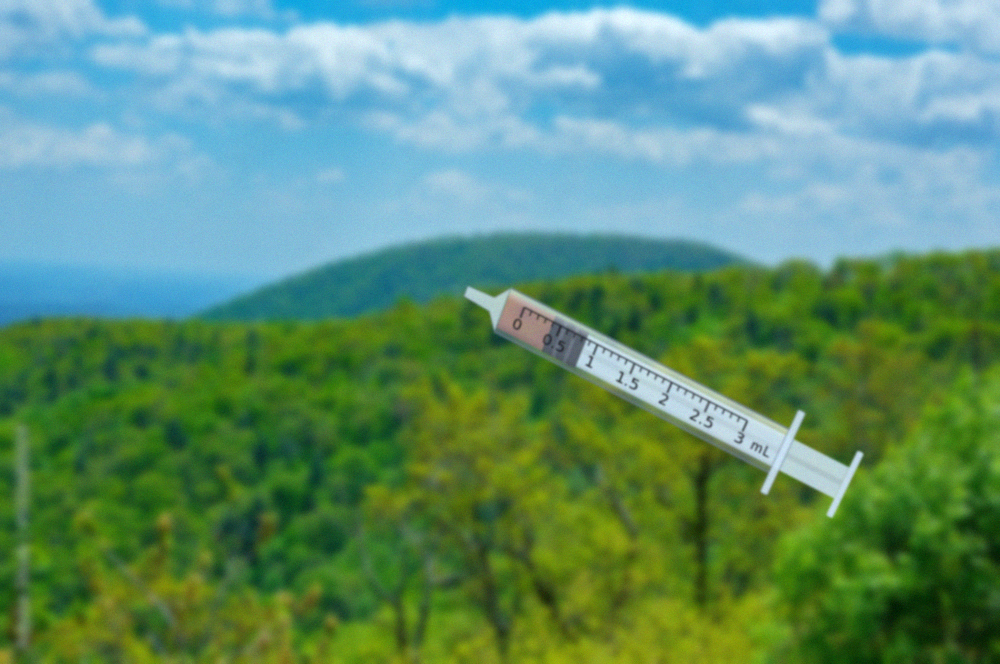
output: 0.4 (mL)
